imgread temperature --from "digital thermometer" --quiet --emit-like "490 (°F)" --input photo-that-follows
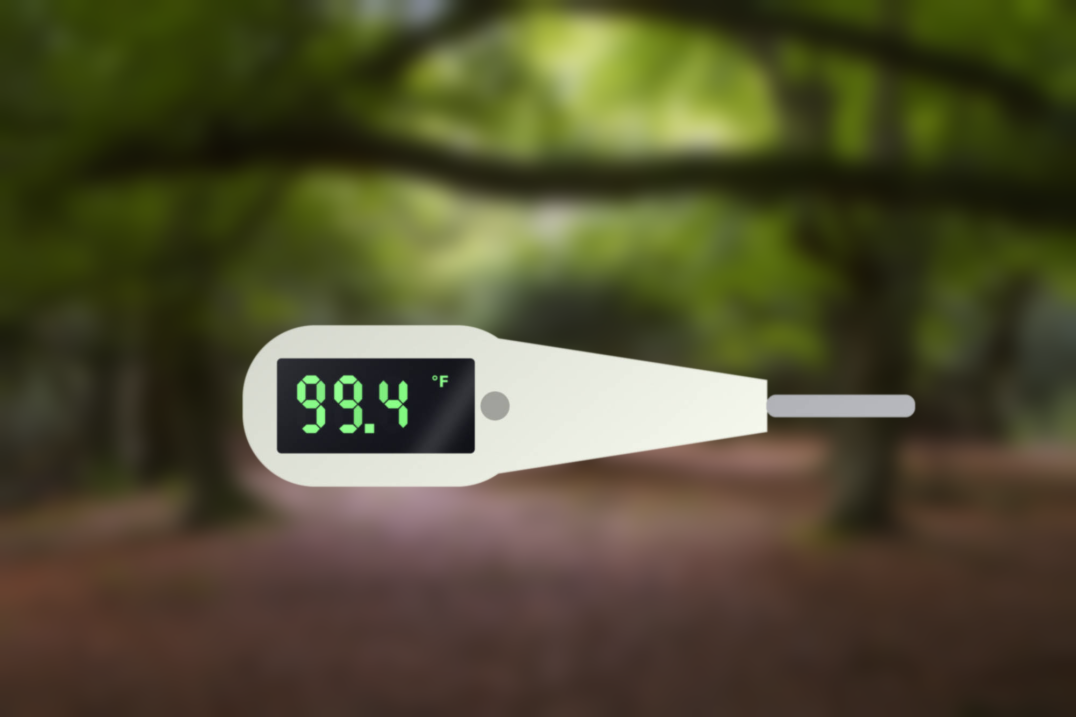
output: 99.4 (°F)
